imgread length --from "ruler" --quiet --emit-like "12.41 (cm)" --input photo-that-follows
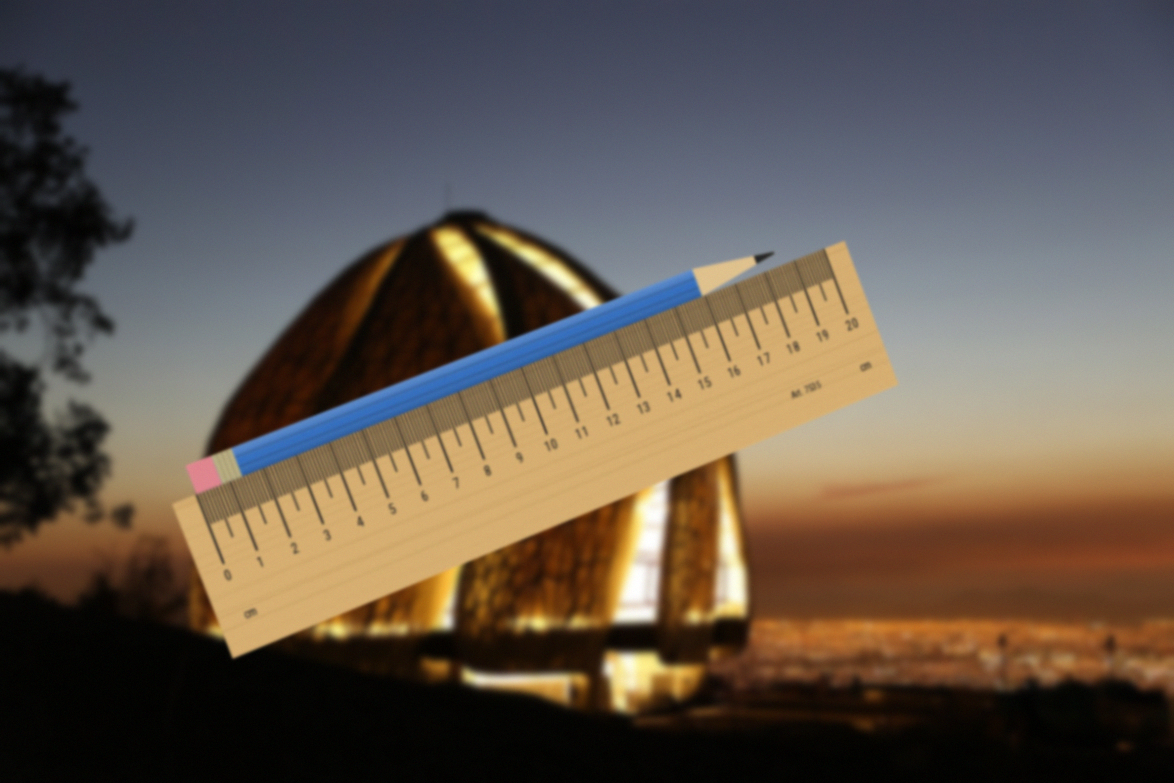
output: 18.5 (cm)
